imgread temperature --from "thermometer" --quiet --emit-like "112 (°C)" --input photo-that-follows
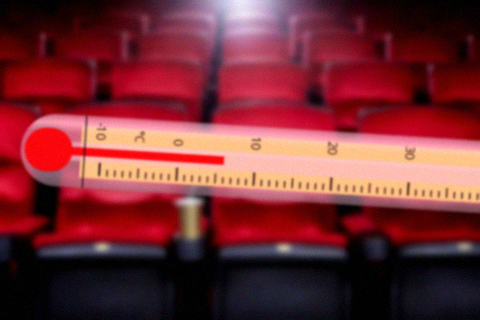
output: 6 (°C)
